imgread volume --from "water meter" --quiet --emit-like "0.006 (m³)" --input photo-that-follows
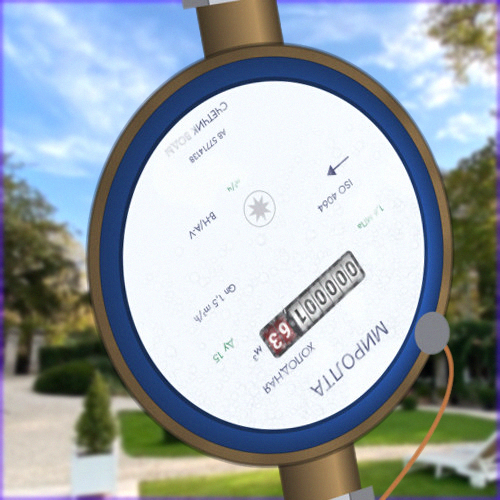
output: 1.63 (m³)
